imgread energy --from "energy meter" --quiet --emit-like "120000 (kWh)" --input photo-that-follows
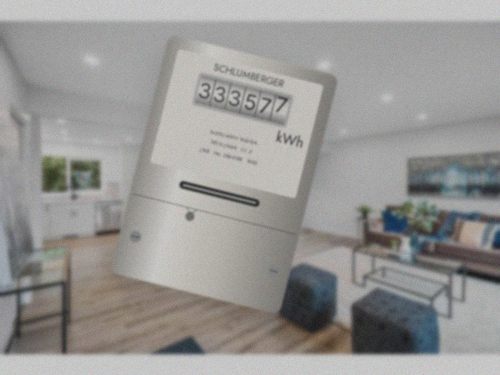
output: 333577 (kWh)
